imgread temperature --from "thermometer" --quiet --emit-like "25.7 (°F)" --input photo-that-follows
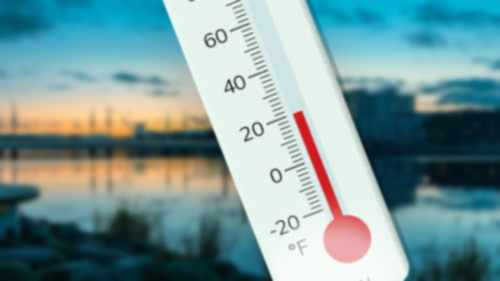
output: 20 (°F)
